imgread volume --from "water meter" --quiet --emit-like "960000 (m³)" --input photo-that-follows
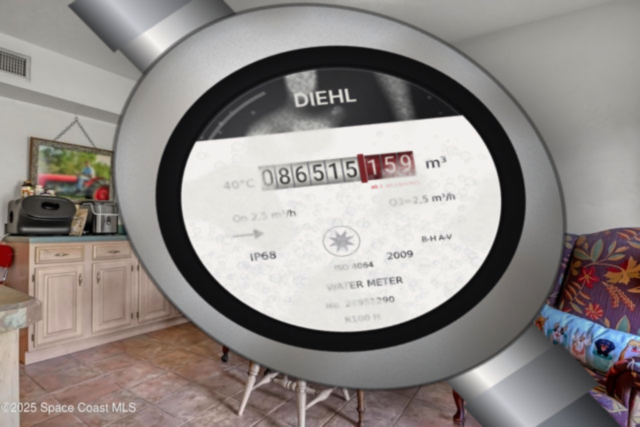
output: 86515.159 (m³)
